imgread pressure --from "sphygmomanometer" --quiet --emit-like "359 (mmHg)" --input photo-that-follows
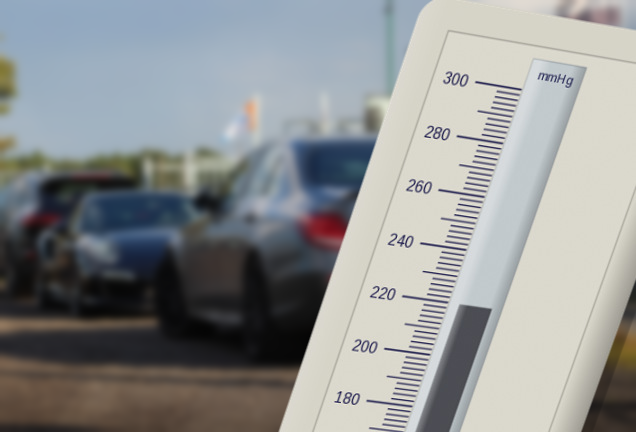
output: 220 (mmHg)
